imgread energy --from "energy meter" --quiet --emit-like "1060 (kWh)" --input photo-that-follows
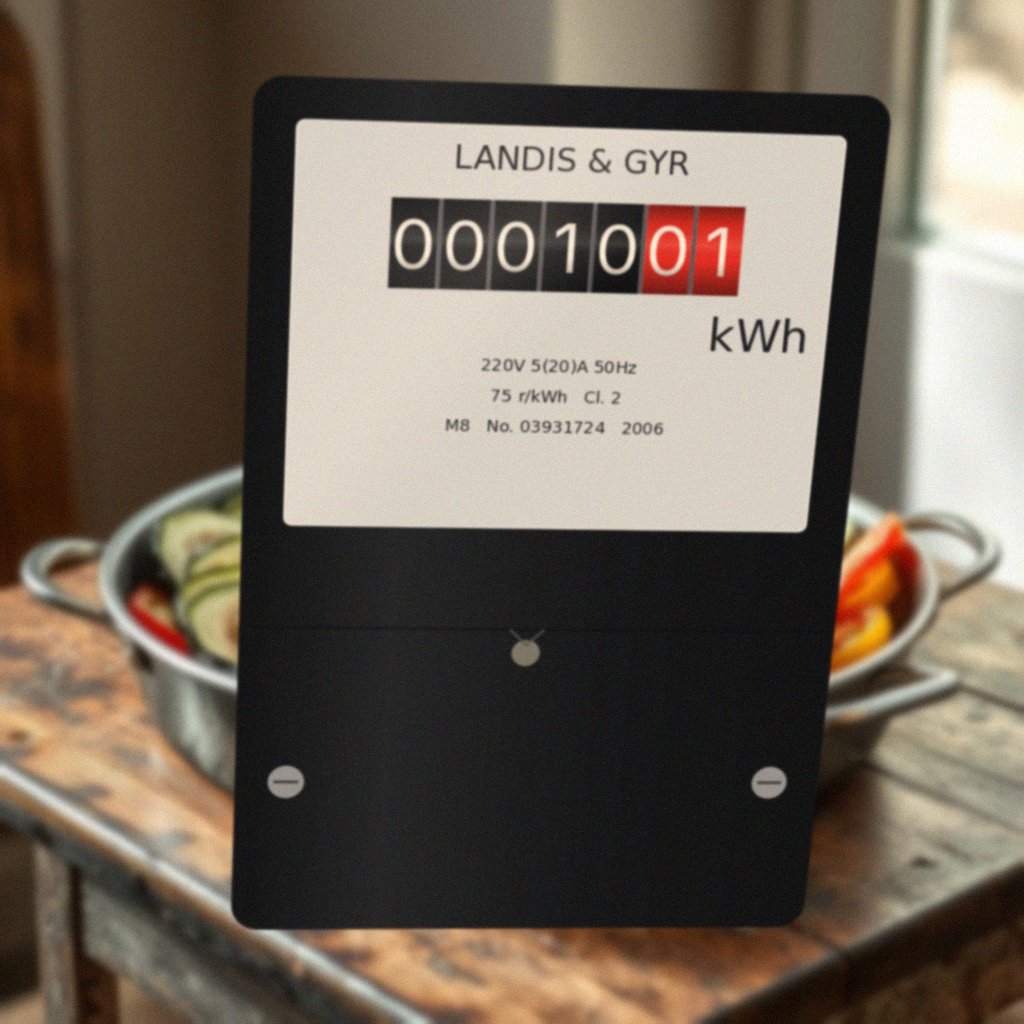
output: 10.01 (kWh)
